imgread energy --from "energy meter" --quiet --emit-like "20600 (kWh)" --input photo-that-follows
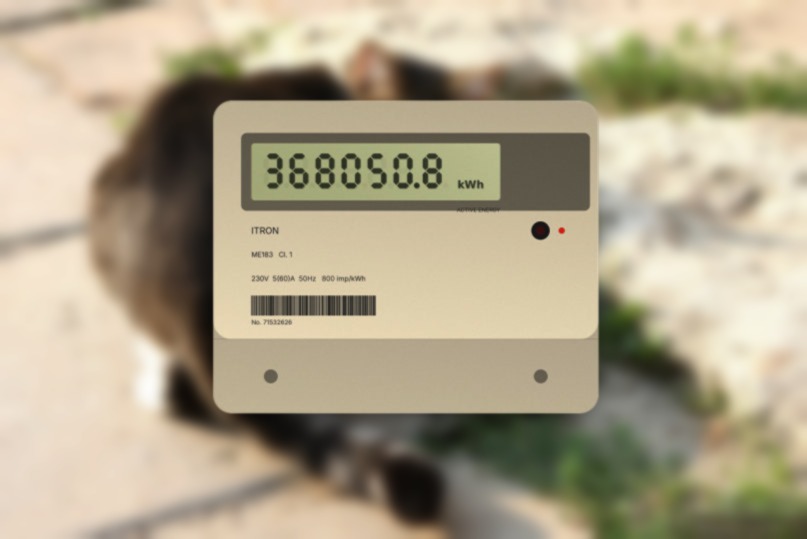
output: 368050.8 (kWh)
